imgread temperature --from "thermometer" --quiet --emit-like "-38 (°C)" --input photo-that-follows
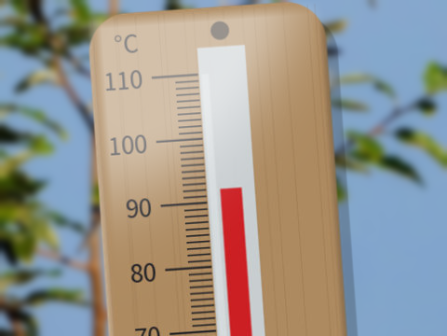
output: 92 (°C)
